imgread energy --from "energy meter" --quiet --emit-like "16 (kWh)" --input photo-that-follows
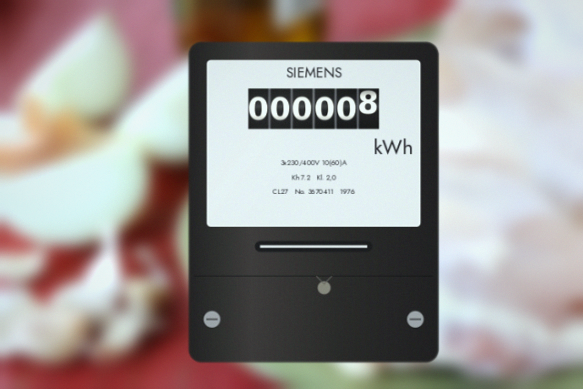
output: 8 (kWh)
